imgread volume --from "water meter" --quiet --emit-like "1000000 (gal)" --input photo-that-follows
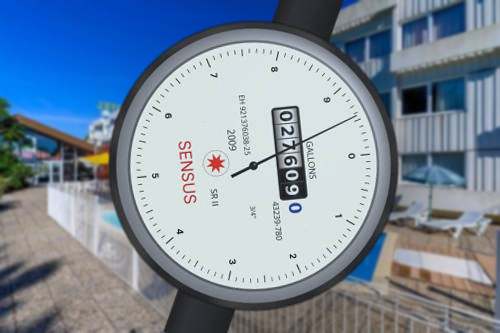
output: 276089.4 (gal)
